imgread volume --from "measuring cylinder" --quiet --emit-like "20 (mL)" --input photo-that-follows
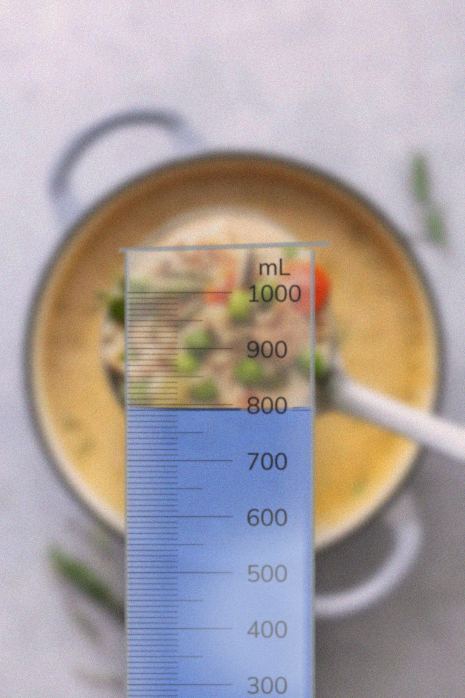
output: 790 (mL)
